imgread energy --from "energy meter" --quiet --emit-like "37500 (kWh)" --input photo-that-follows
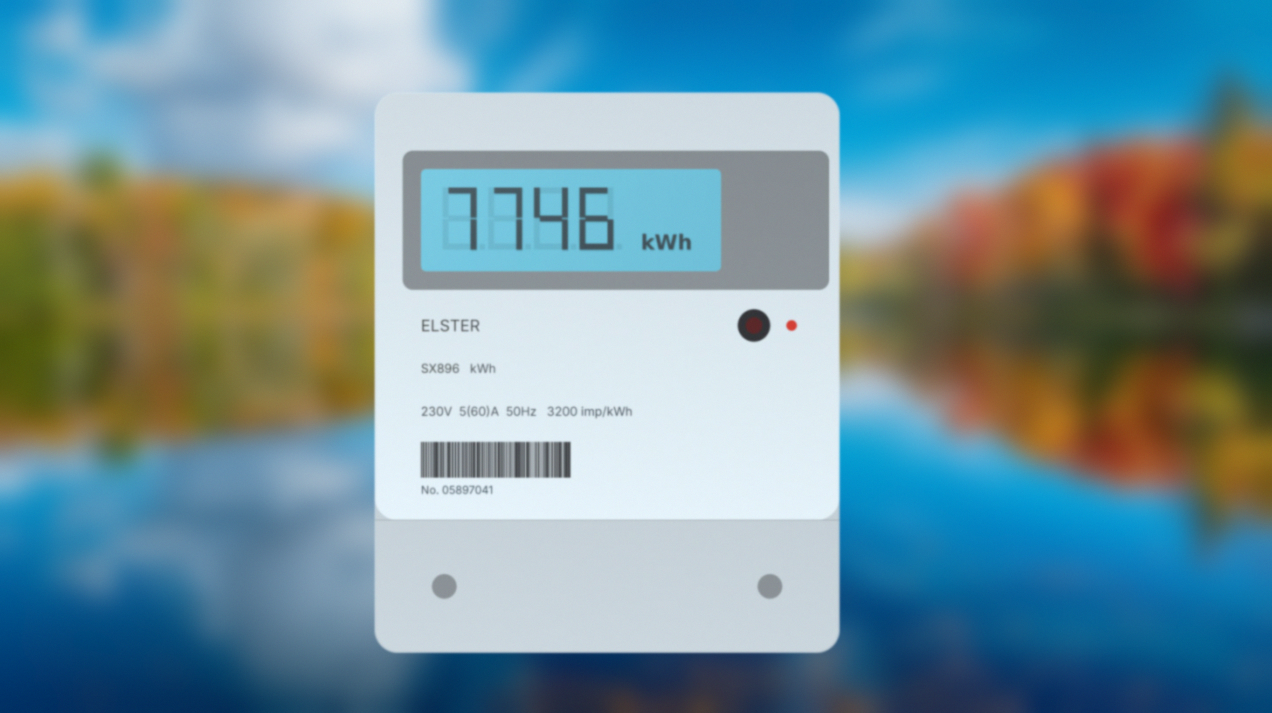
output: 7746 (kWh)
